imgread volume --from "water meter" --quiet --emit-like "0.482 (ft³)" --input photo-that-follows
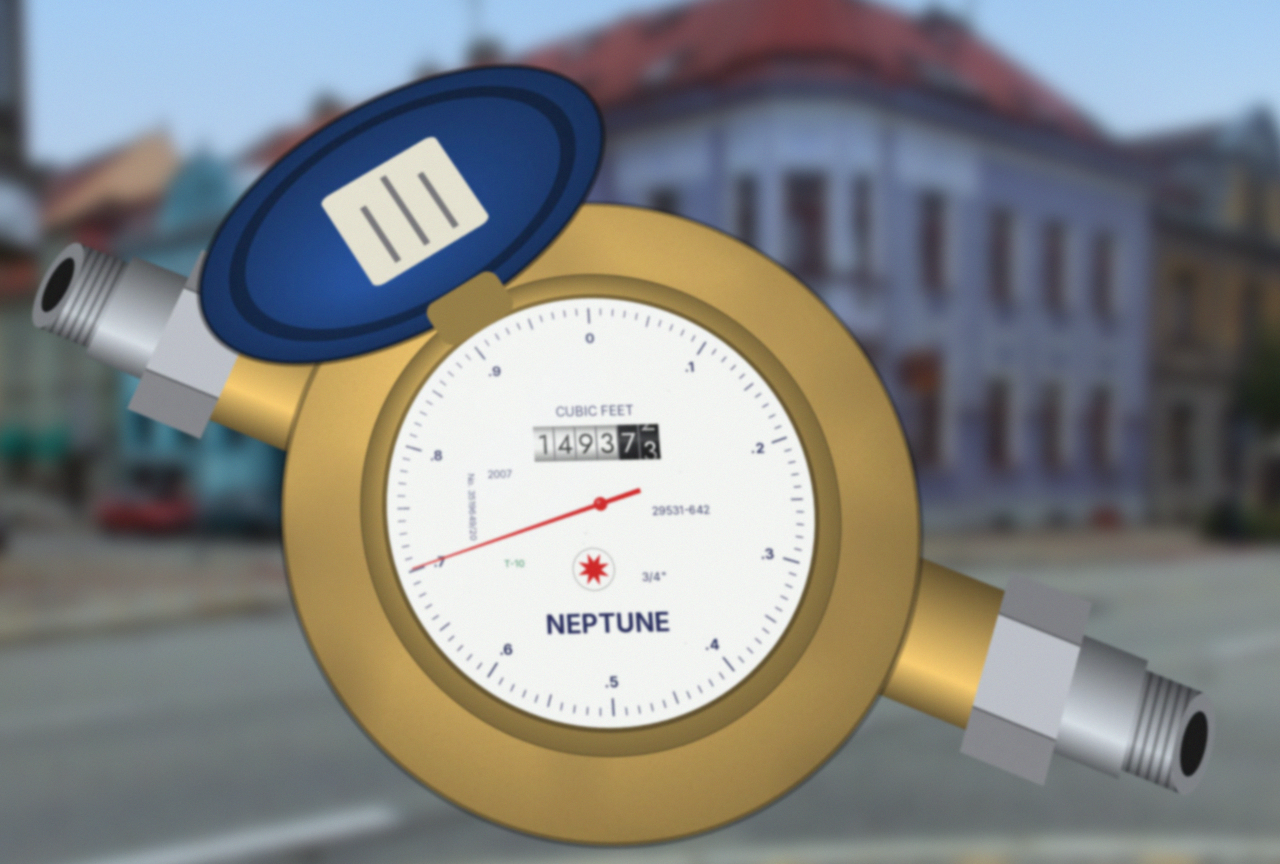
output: 149372.70 (ft³)
